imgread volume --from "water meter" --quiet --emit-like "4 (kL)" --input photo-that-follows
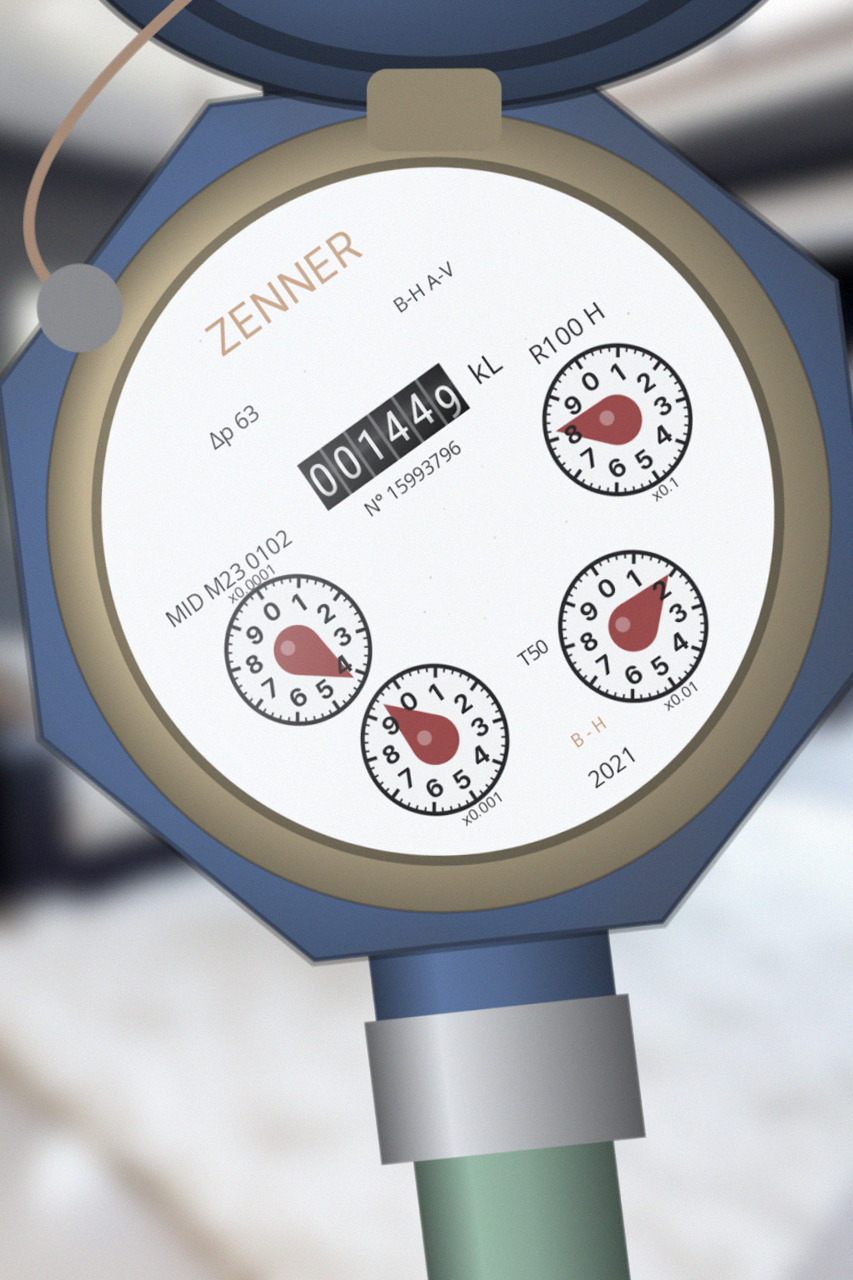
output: 1448.8194 (kL)
